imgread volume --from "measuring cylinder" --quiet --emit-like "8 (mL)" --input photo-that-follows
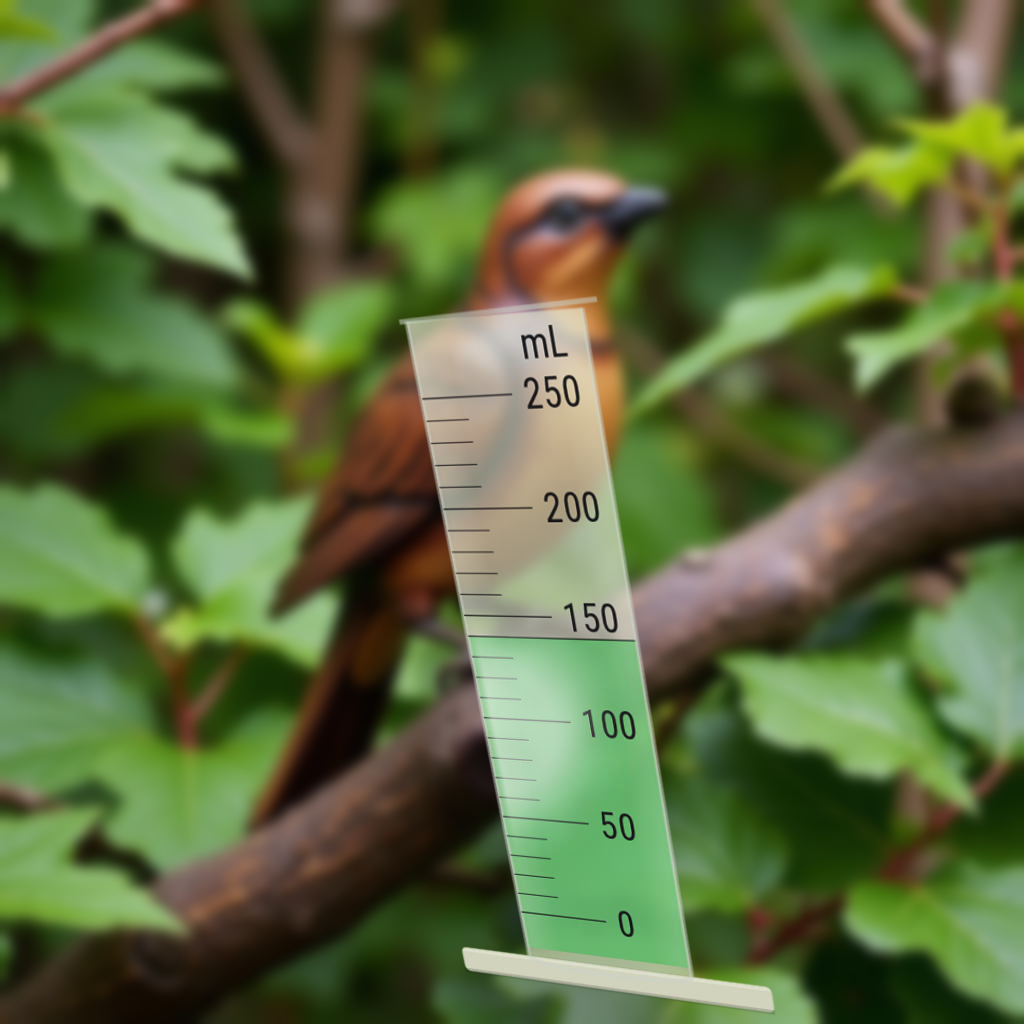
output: 140 (mL)
